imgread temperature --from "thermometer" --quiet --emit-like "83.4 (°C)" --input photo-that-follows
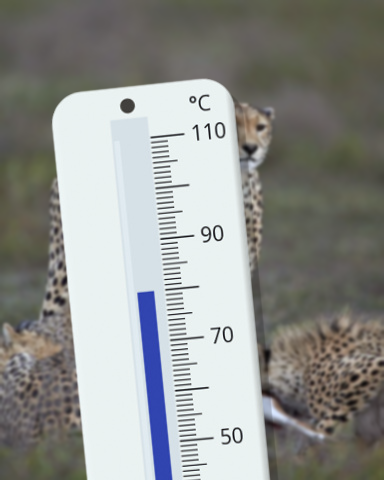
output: 80 (°C)
